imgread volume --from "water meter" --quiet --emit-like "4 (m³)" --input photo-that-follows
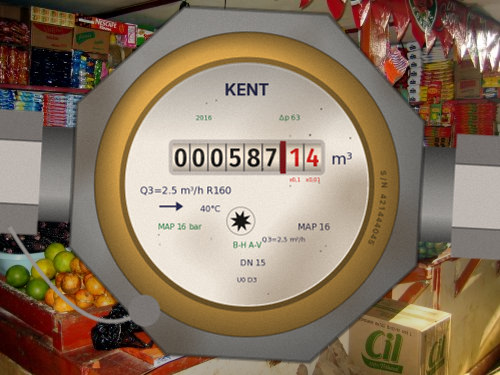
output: 587.14 (m³)
